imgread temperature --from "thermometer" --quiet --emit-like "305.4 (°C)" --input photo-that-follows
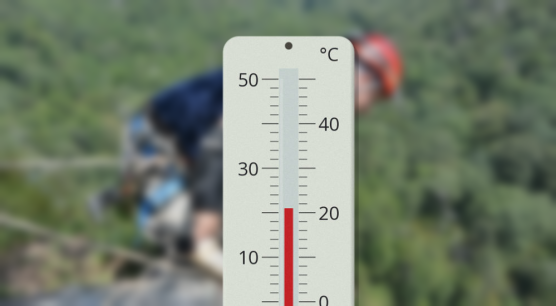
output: 21 (°C)
